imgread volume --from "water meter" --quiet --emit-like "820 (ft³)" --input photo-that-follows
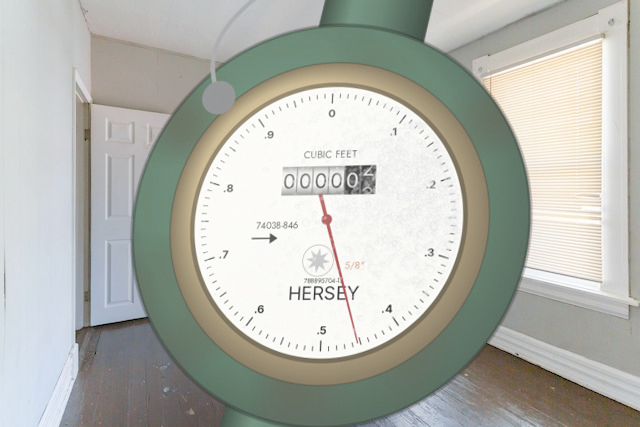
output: 2.45 (ft³)
